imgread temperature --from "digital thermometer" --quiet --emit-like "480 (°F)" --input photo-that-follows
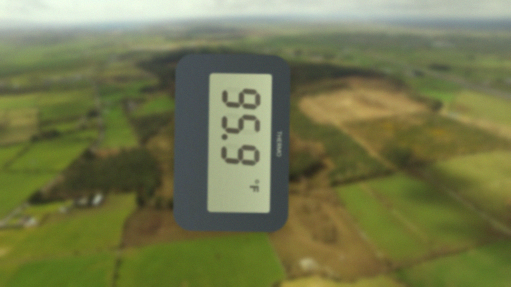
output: 95.9 (°F)
